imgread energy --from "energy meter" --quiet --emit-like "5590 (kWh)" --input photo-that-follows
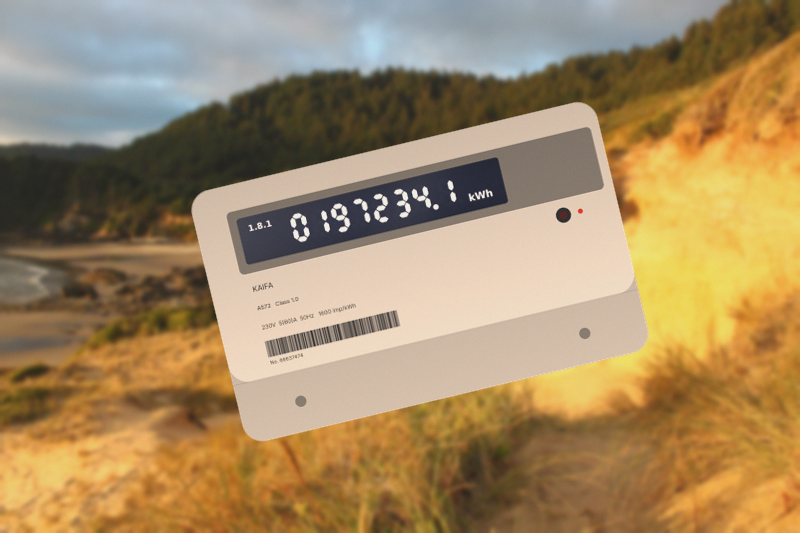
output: 197234.1 (kWh)
